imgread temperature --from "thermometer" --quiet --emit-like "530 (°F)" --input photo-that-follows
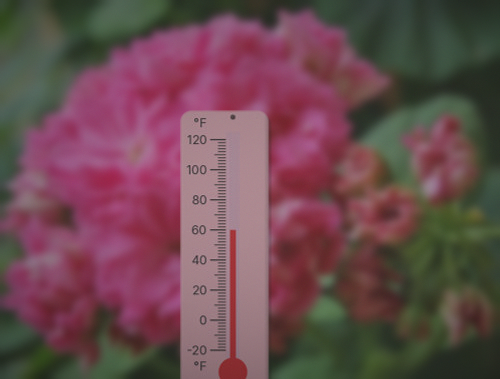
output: 60 (°F)
